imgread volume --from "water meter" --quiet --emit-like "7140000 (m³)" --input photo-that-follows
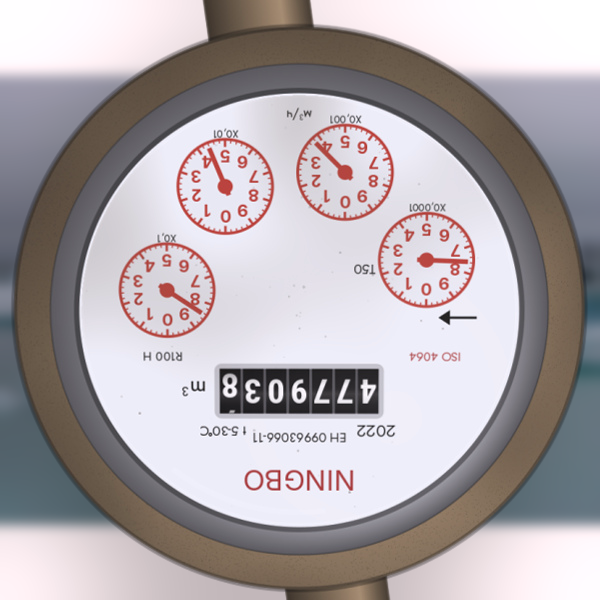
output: 4779037.8437 (m³)
